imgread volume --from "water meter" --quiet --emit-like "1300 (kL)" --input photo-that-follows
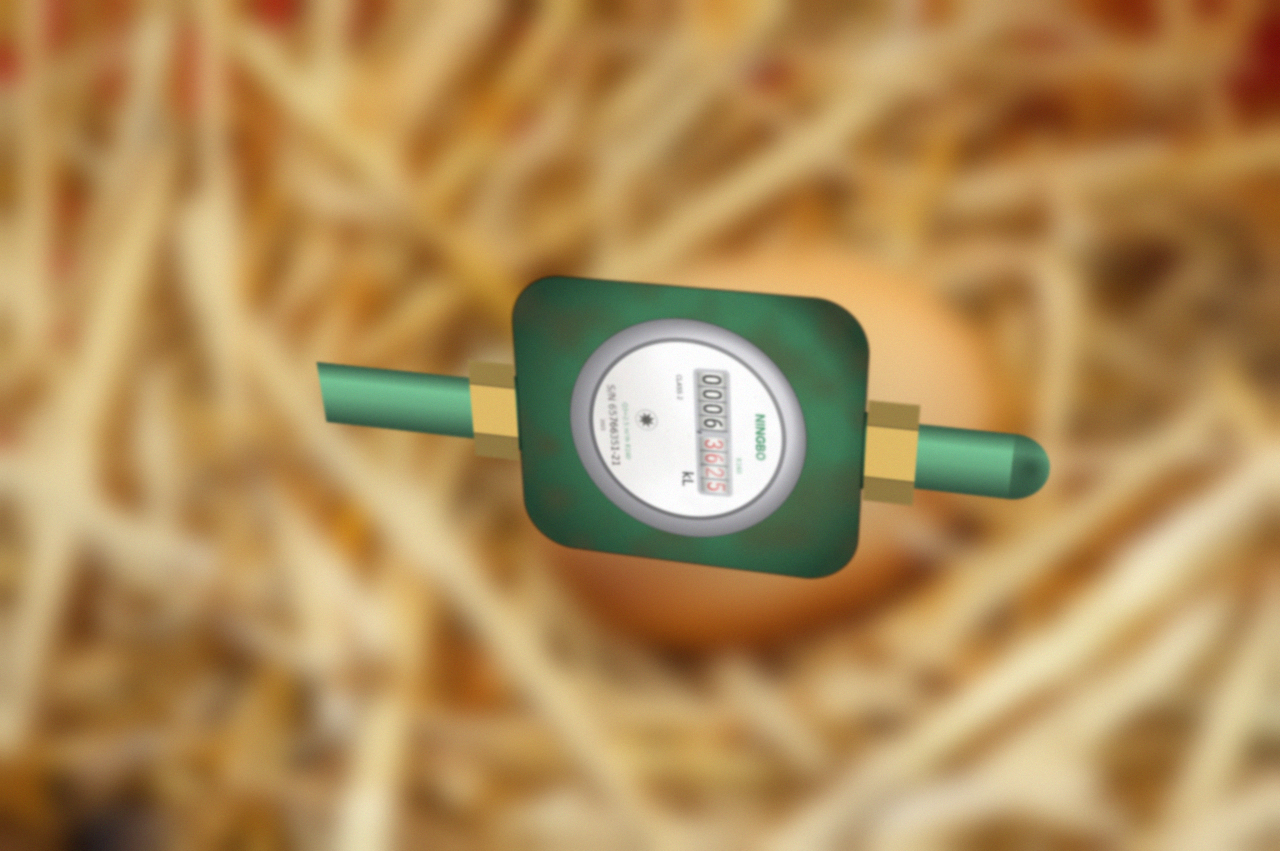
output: 6.3625 (kL)
